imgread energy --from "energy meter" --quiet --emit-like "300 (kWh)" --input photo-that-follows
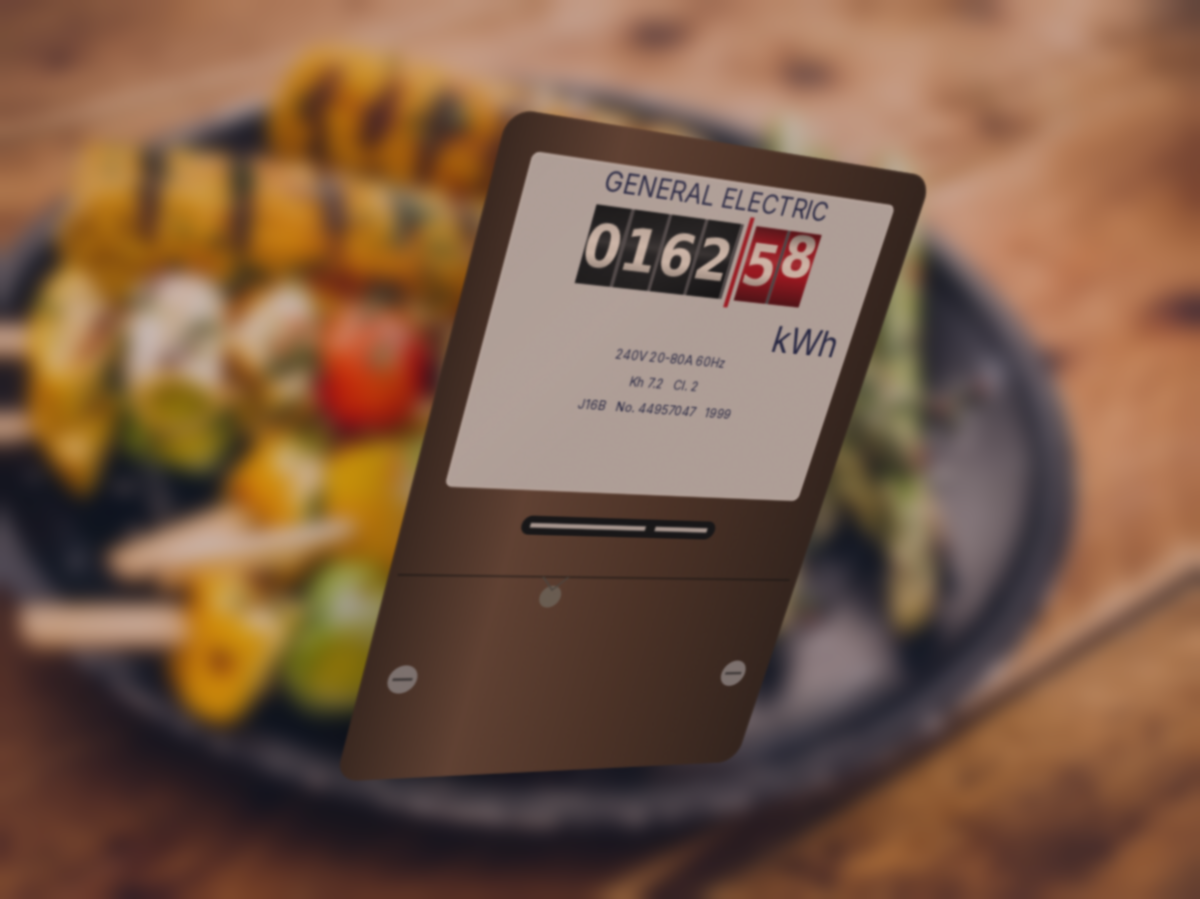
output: 162.58 (kWh)
